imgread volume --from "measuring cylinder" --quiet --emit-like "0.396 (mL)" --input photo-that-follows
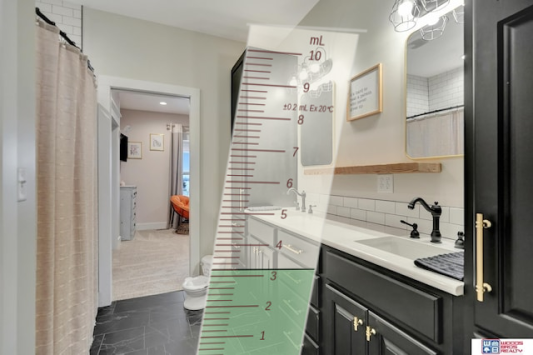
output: 3.2 (mL)
